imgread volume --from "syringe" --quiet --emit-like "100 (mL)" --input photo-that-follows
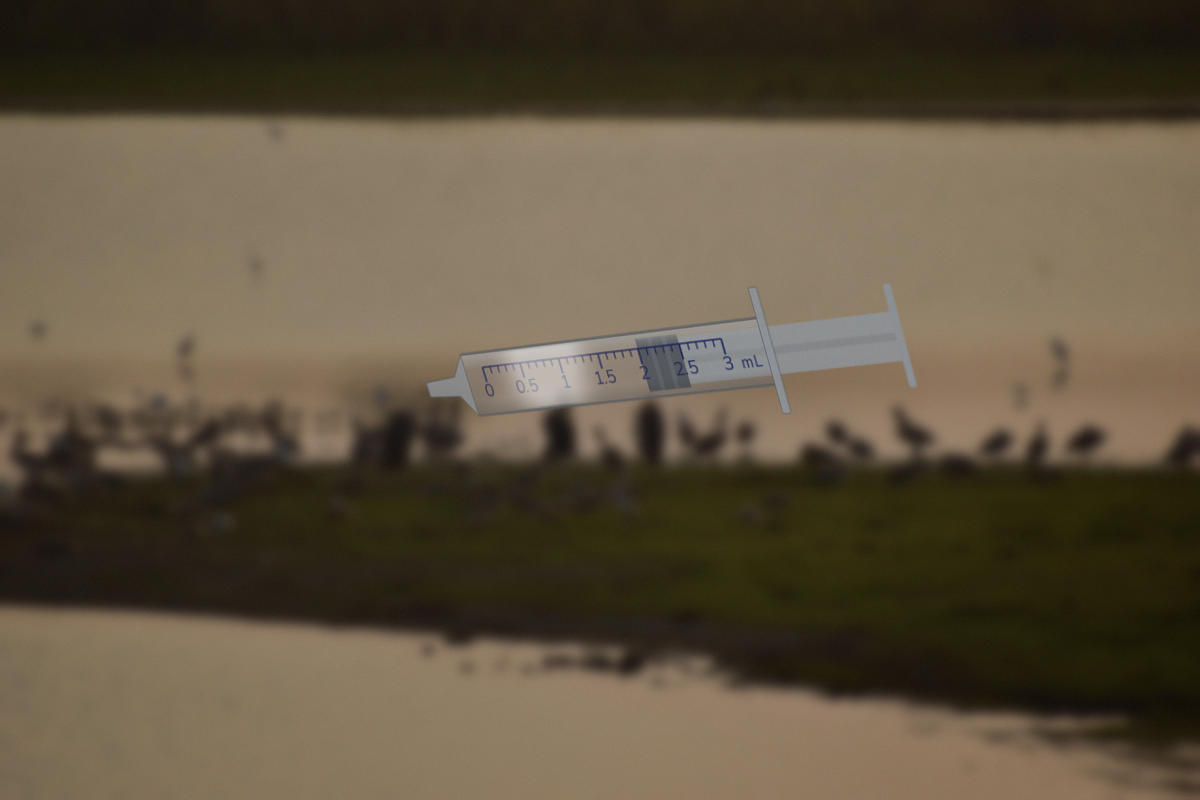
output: 2 (mL)
